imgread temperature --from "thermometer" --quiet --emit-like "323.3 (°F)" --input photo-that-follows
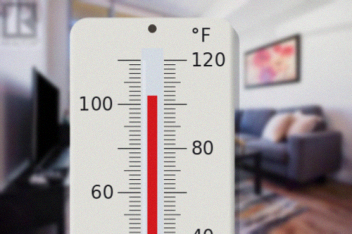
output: 104 (°F)
